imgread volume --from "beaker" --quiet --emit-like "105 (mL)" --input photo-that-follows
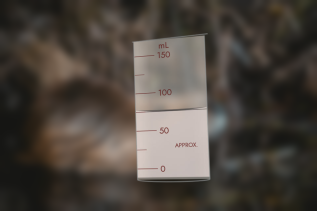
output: 75 (mL)
